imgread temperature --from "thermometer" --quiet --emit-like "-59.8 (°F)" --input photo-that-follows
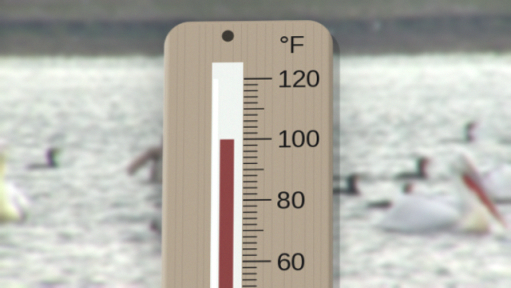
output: 100 (°F)
